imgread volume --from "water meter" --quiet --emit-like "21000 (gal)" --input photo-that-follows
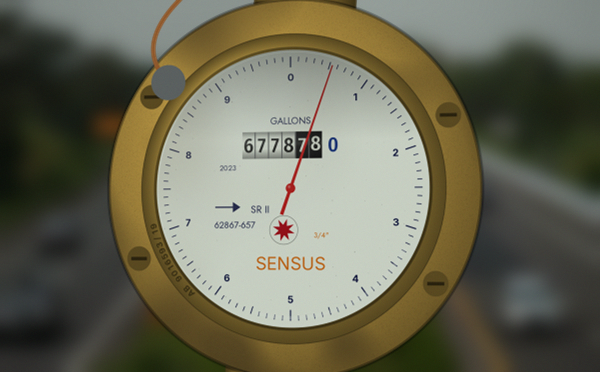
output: 6778780.5 (gal)
